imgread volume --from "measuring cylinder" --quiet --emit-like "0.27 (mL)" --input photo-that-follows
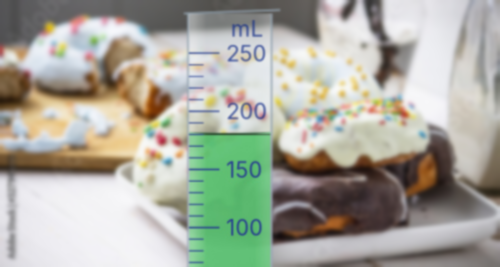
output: 180 (mL)
